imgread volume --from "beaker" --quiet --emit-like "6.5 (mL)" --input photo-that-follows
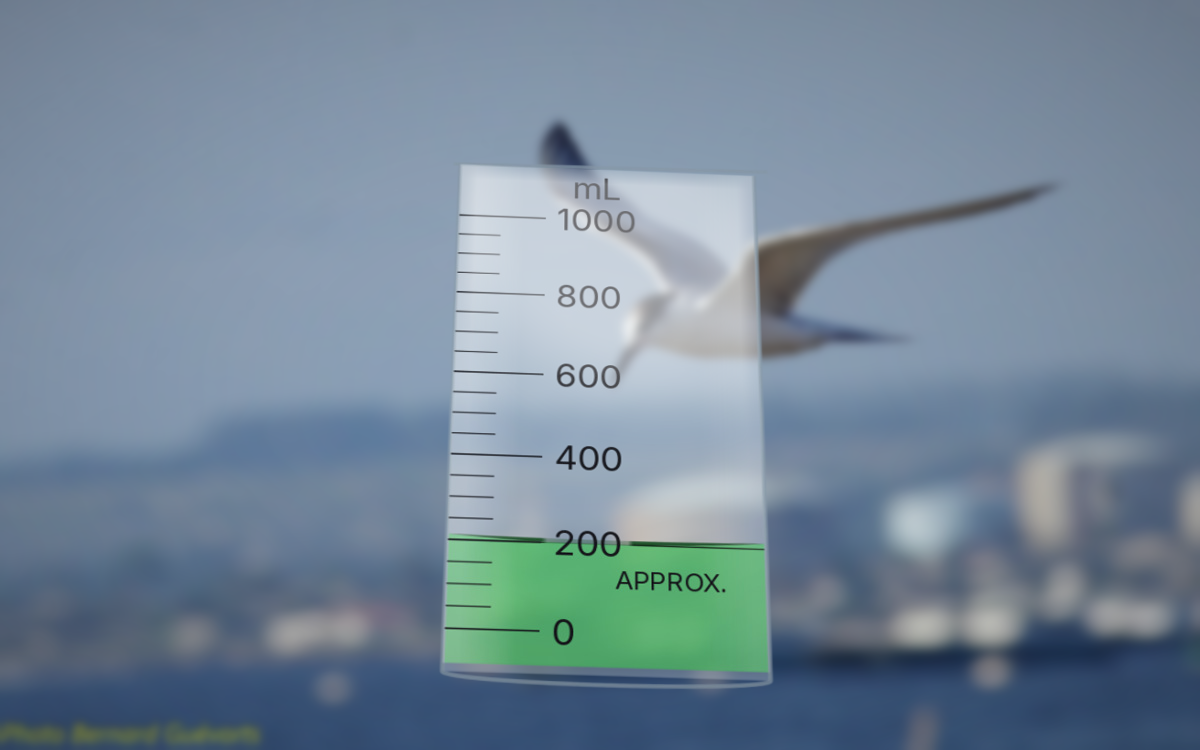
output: 200 (mL)
